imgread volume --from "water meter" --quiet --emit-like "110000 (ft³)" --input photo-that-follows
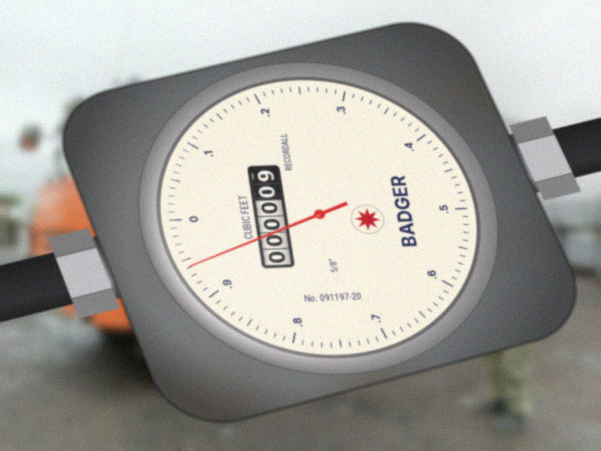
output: 8.94 (ft³)
